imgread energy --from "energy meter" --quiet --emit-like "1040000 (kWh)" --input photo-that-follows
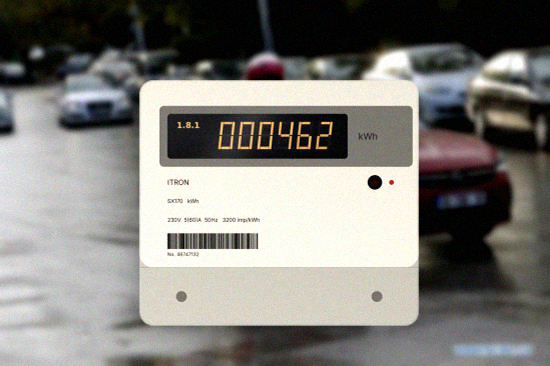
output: 462 (kWh)
